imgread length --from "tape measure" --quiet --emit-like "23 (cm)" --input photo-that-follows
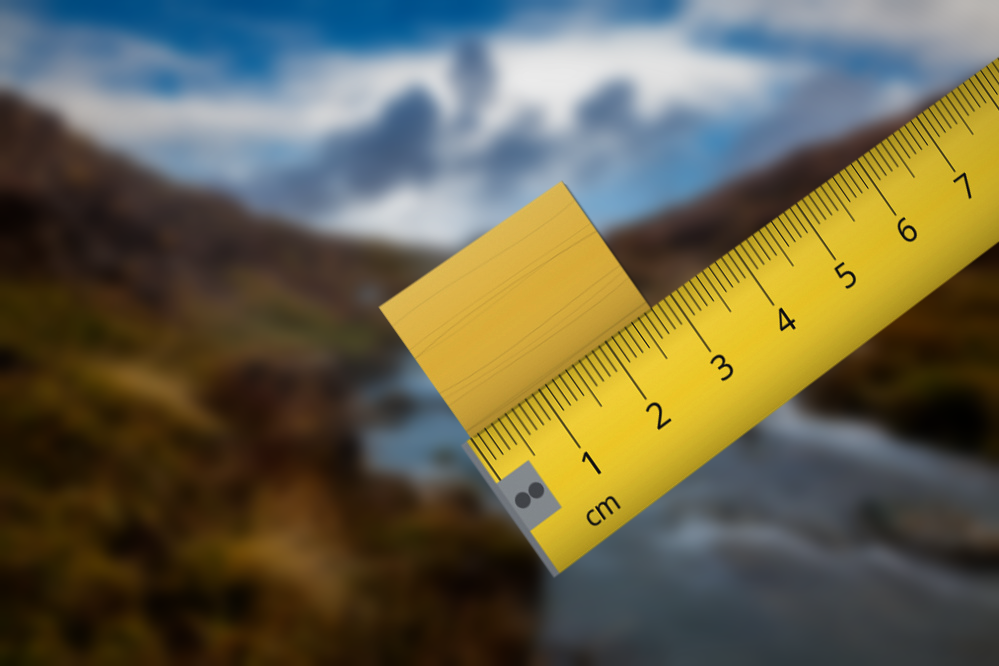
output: 2.7 (cm)
